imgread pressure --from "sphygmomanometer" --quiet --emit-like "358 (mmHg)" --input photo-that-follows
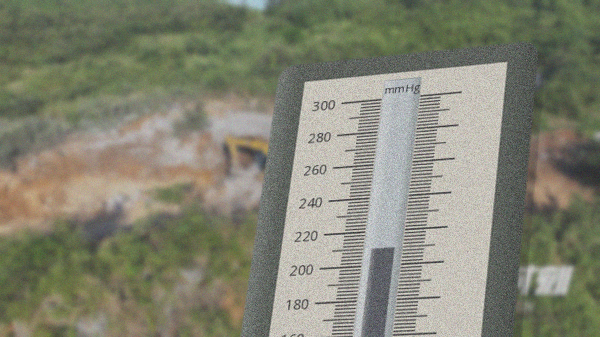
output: 210 (mmHg)
